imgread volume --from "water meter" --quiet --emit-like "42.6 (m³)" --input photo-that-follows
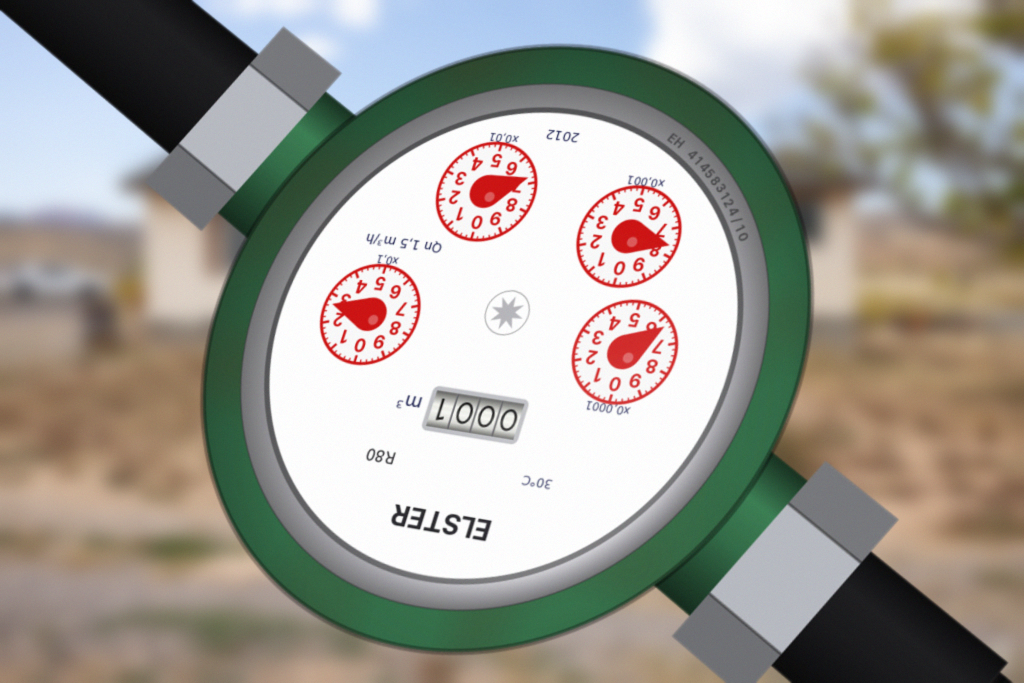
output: 1.2676 (m³)
